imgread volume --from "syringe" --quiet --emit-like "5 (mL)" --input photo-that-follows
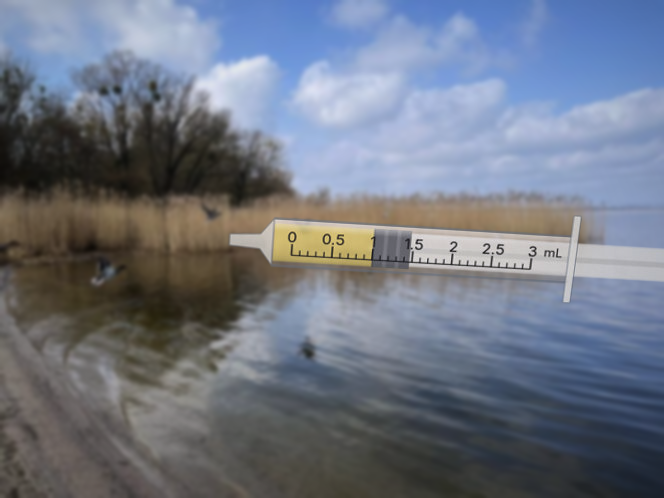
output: 1 (mL)
